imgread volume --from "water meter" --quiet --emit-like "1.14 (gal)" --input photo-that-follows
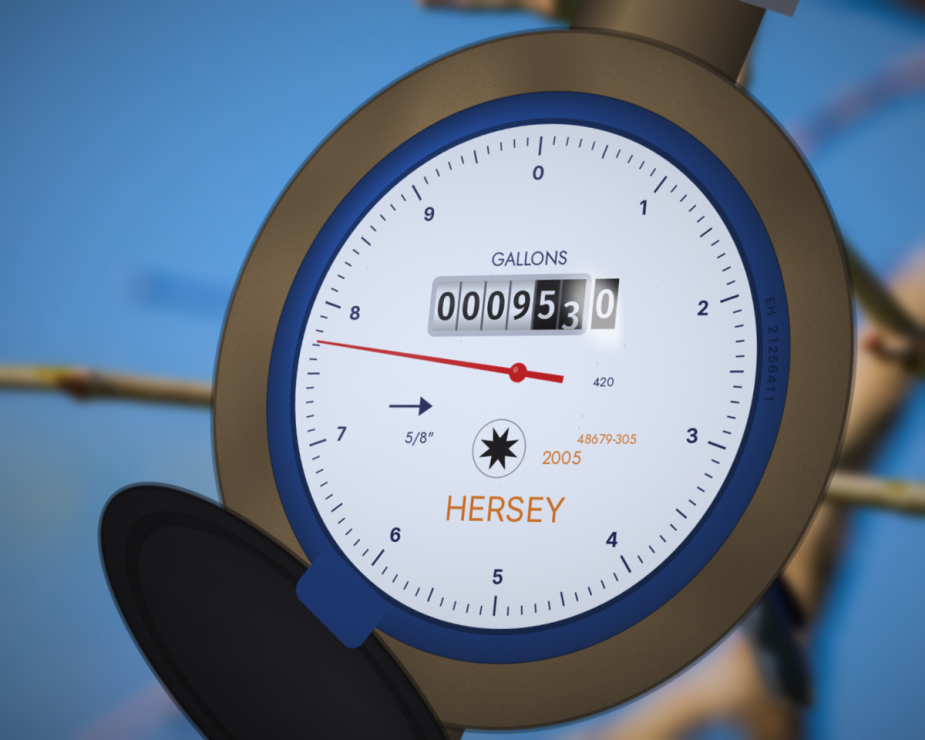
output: 9527.7 (gal)
